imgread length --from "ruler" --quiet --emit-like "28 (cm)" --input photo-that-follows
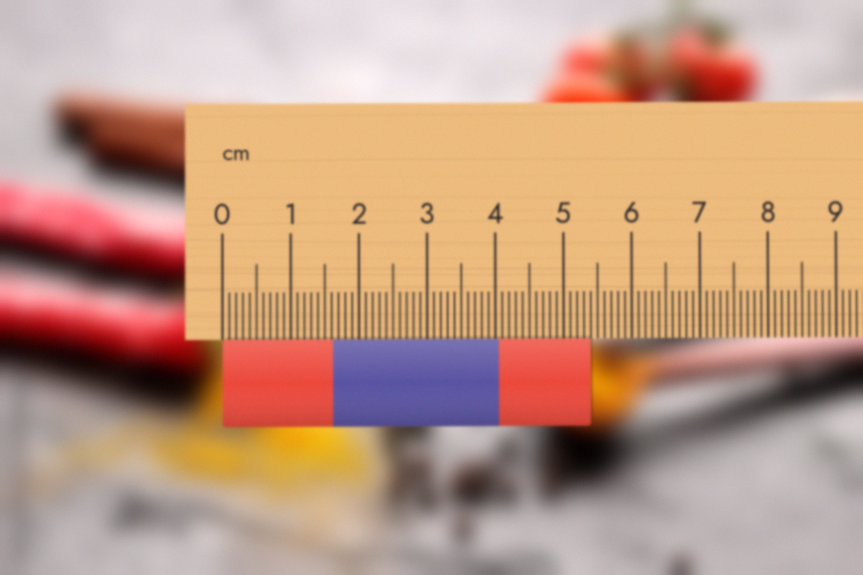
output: 5.4 (cm)
